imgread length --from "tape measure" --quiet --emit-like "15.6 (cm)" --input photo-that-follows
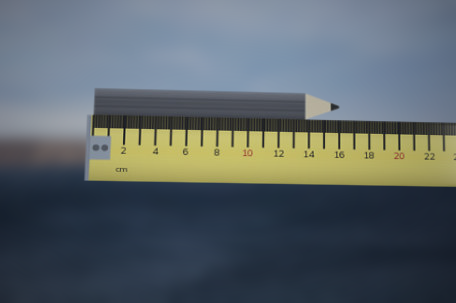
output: 16 (cm)
